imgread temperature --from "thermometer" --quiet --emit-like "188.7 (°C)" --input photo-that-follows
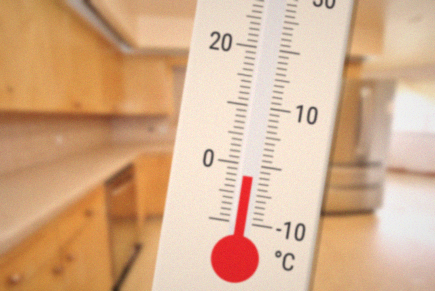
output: -2 (°C)
